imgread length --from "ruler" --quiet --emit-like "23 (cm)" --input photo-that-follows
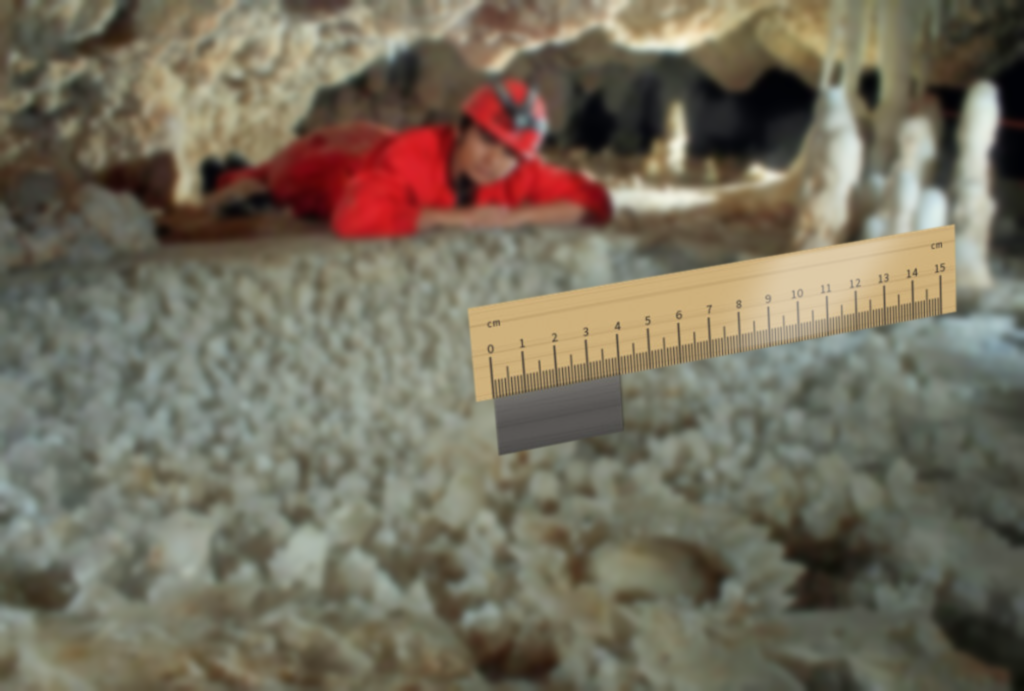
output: 4 (cm)
